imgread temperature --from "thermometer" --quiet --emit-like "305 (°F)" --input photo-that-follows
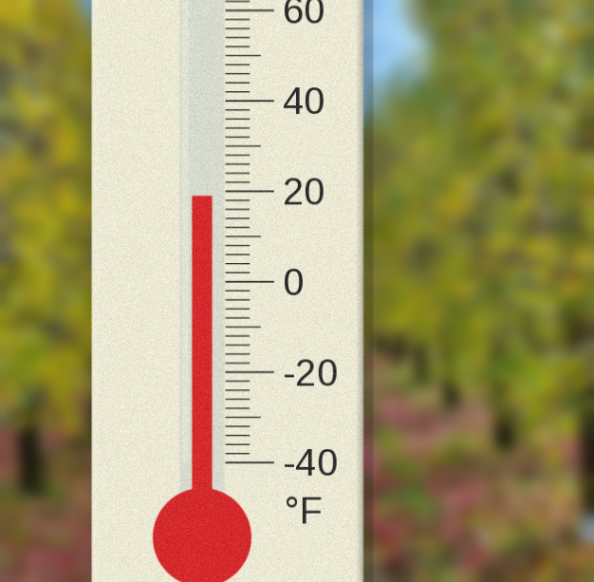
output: 19 (°F)
